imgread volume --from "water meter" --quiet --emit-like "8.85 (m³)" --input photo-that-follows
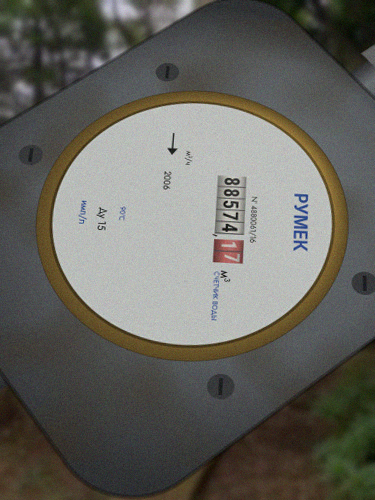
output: 88574.17 (m³)
